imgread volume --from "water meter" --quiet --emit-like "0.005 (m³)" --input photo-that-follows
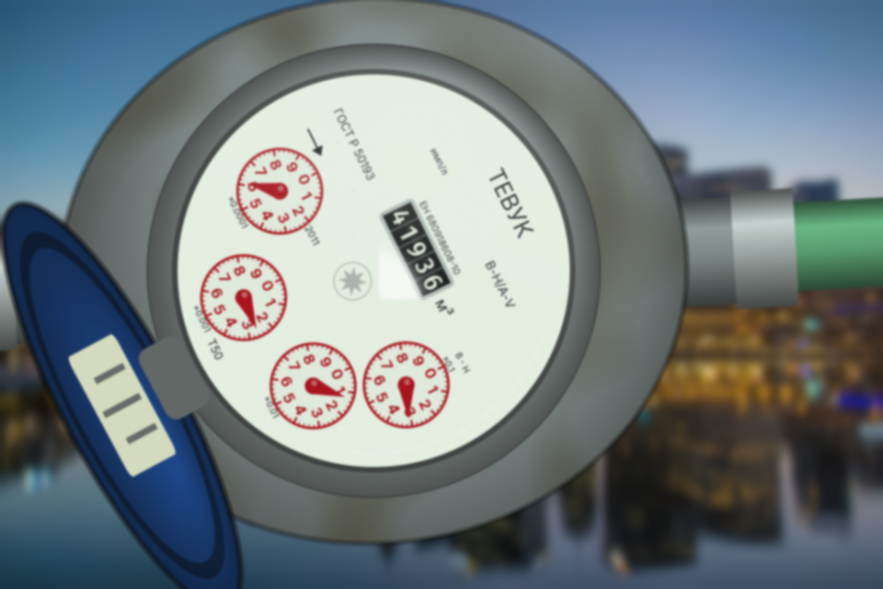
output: 41936.3126 (m³)
